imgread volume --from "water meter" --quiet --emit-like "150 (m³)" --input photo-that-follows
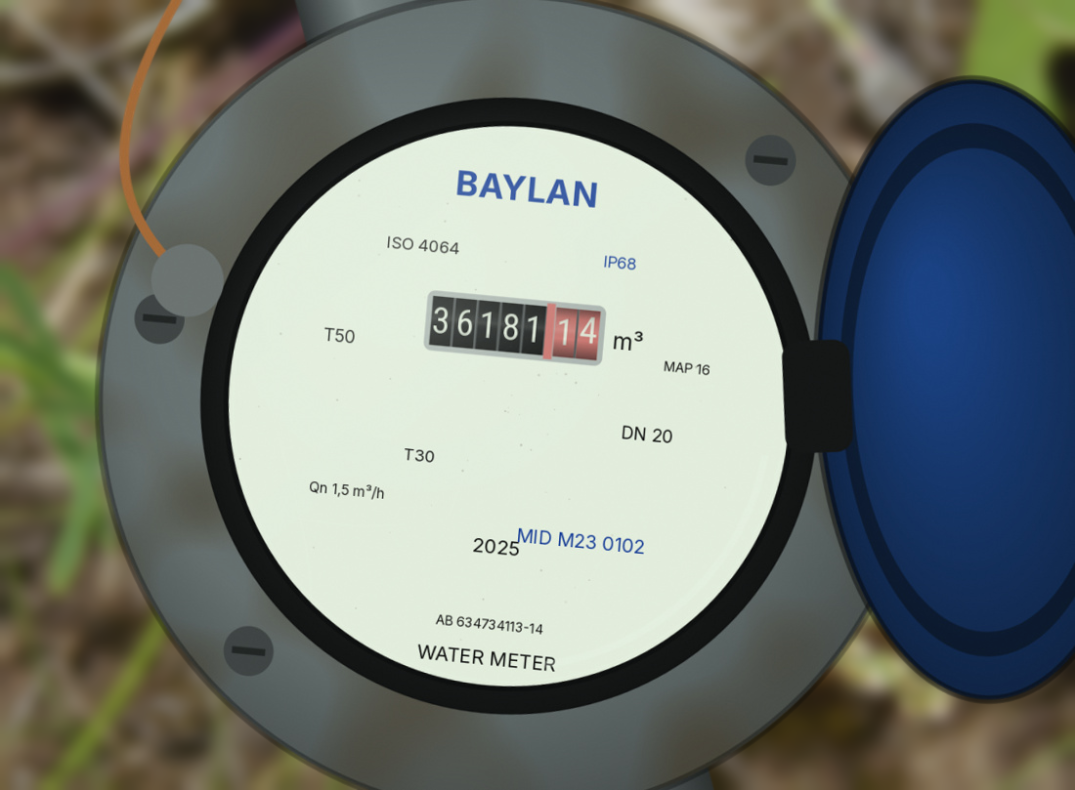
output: 36181.14 (m³)
